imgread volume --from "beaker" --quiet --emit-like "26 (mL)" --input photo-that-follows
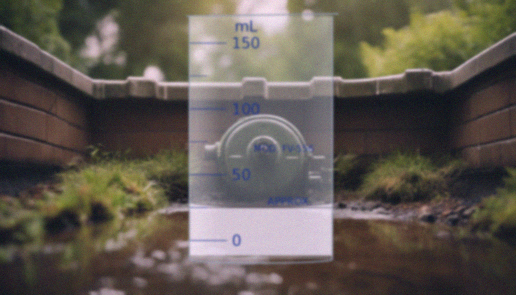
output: 25 (mL)
